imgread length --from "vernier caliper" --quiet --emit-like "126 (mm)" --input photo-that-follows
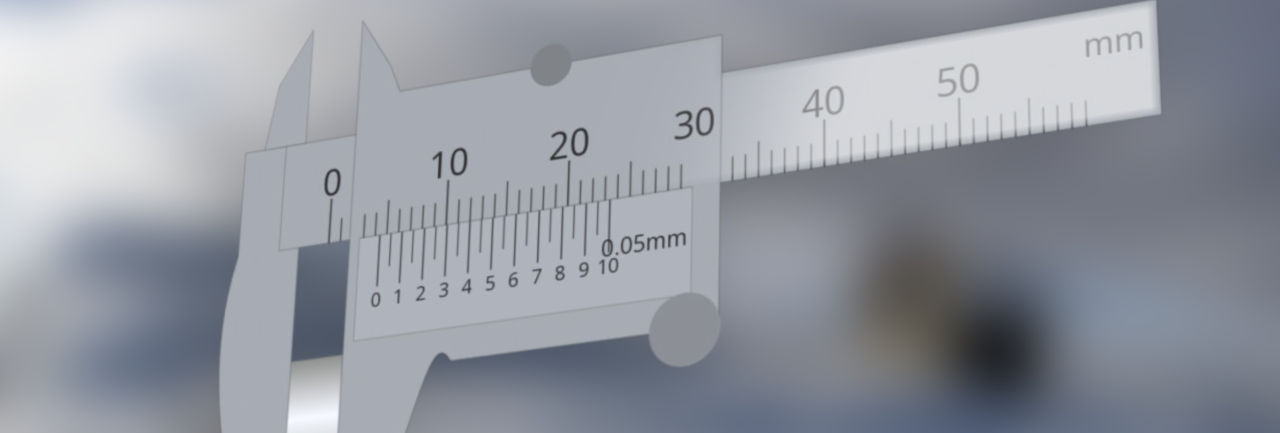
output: 4.4 (mm)
